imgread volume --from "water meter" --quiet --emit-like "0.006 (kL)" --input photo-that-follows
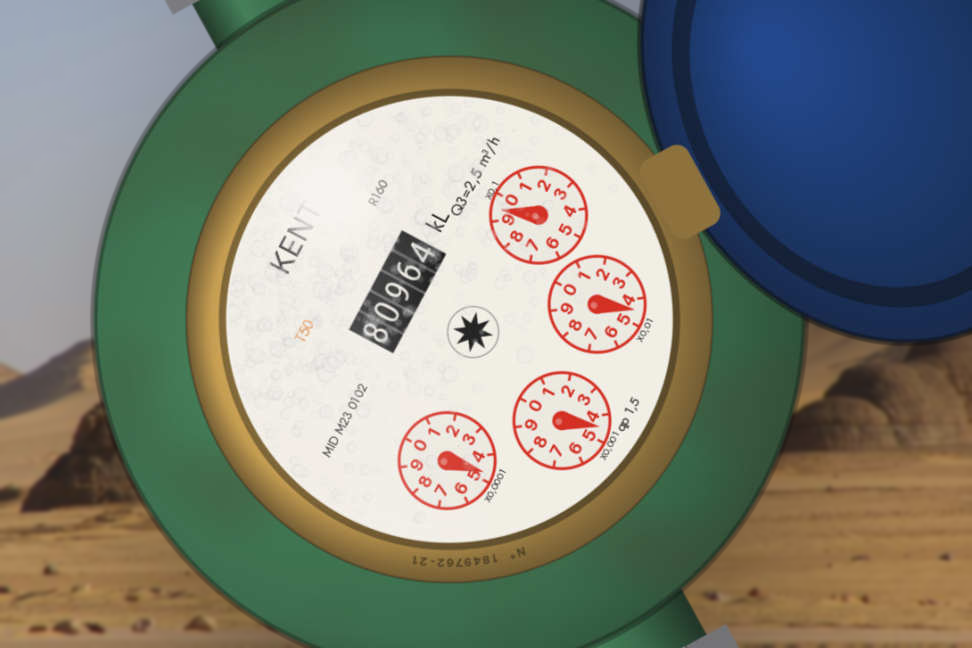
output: 80963.9444 (kL)
